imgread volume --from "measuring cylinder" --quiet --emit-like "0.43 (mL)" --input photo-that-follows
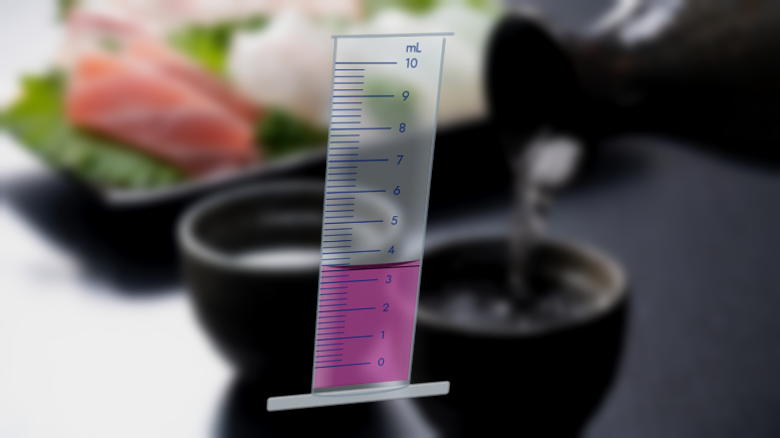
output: 3.4 (mL)
